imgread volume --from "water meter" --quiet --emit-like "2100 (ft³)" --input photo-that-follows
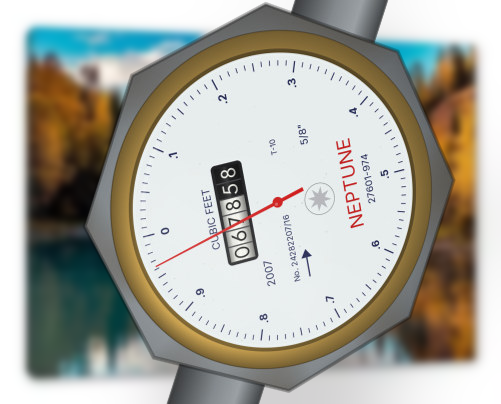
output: 67857.96 (ft³)
